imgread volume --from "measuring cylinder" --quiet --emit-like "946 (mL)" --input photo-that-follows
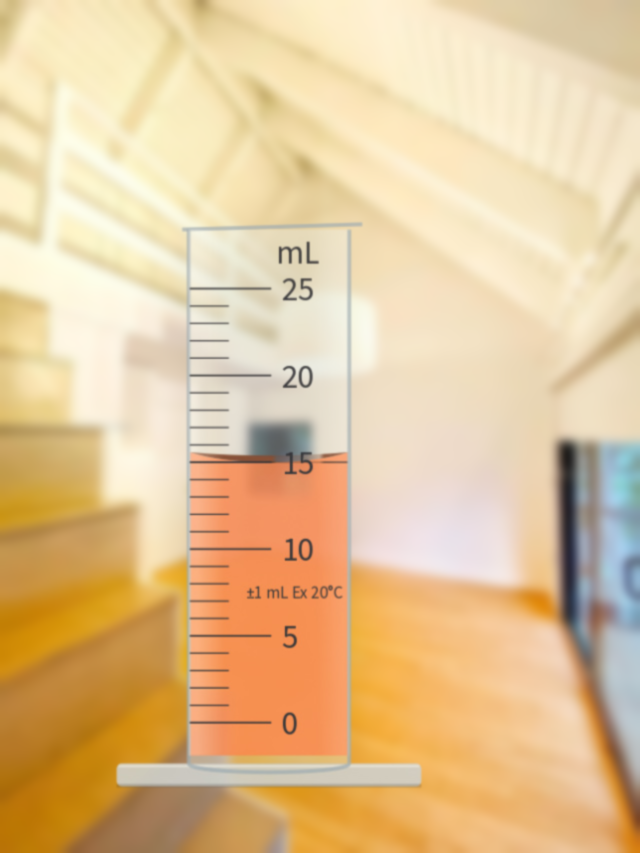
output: 15 (mL)
